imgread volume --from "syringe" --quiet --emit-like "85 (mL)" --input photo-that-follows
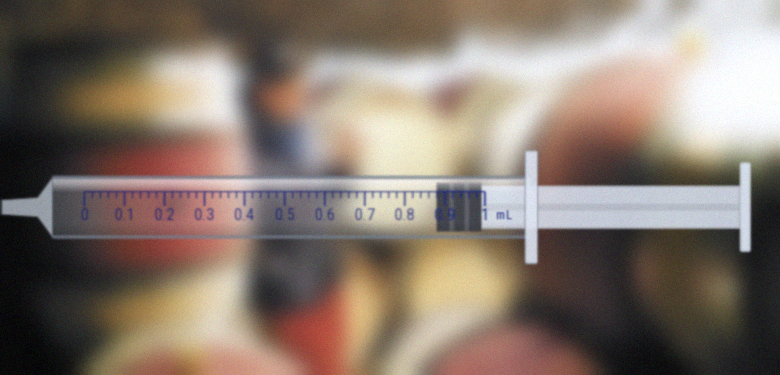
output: 0.88 (mL)
